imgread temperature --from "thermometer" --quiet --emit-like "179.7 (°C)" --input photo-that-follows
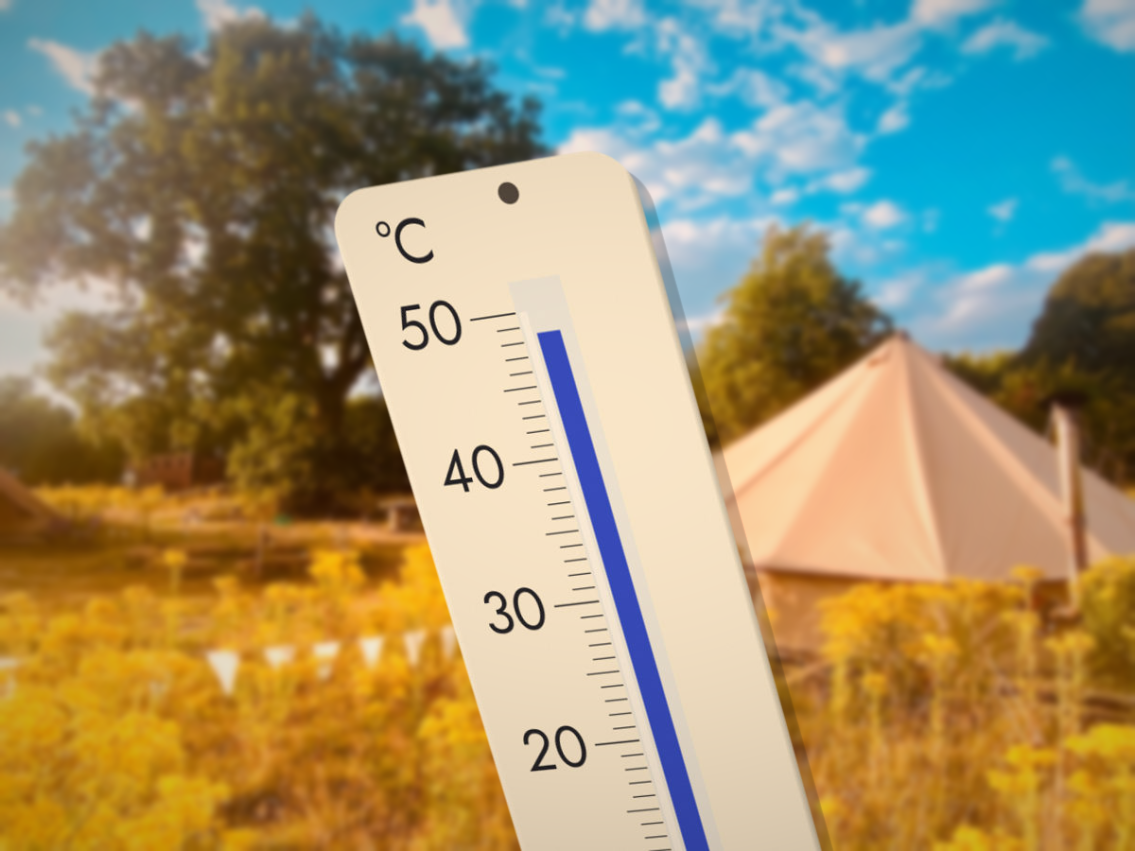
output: 48.5 (°C)
